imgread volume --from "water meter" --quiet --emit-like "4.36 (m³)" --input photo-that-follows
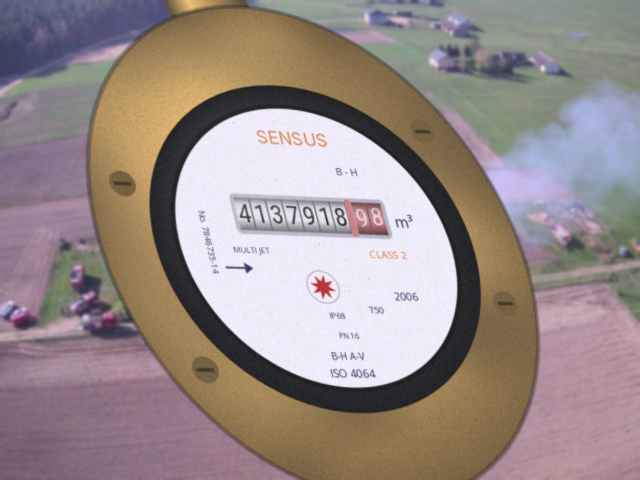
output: 4137918.98 (m³)
